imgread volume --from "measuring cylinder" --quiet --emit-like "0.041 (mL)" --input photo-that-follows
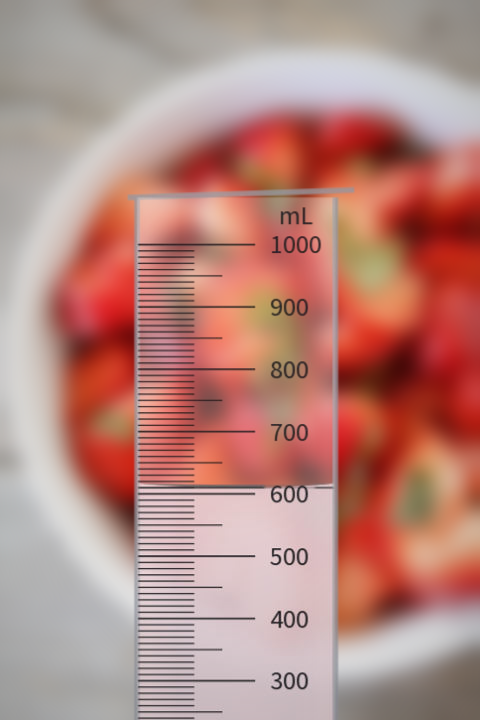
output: 610 (mL)
